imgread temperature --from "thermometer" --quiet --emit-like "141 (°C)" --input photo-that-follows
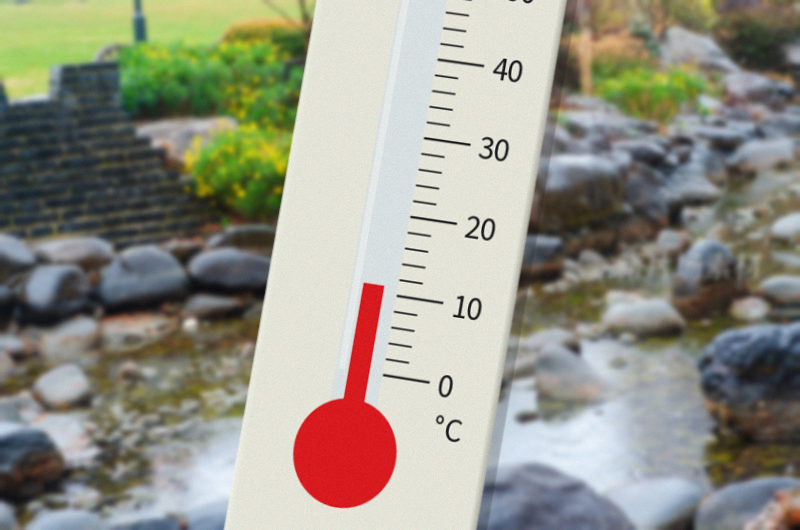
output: 11 (°C)
